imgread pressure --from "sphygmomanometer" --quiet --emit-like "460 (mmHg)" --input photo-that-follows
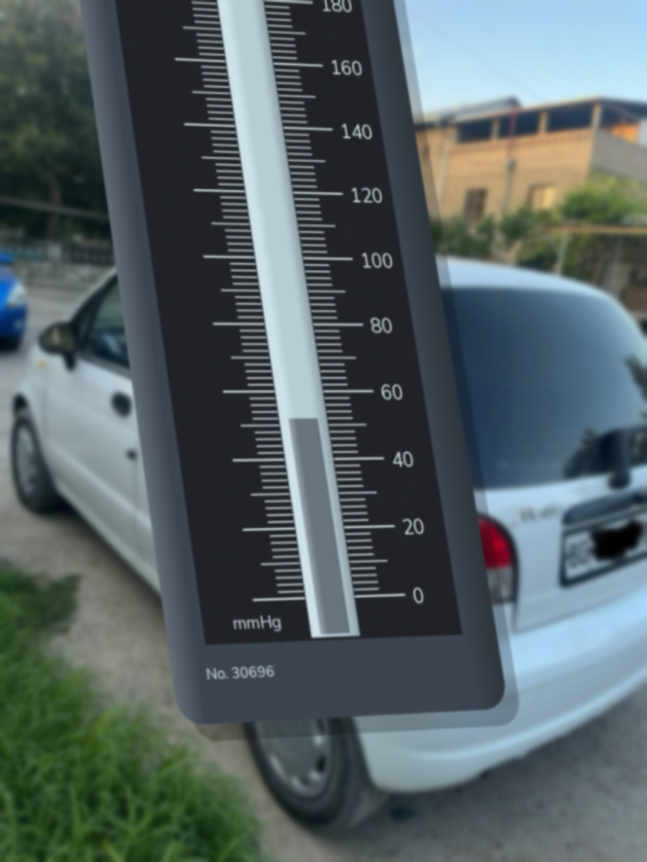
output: 52 (mmHg)
